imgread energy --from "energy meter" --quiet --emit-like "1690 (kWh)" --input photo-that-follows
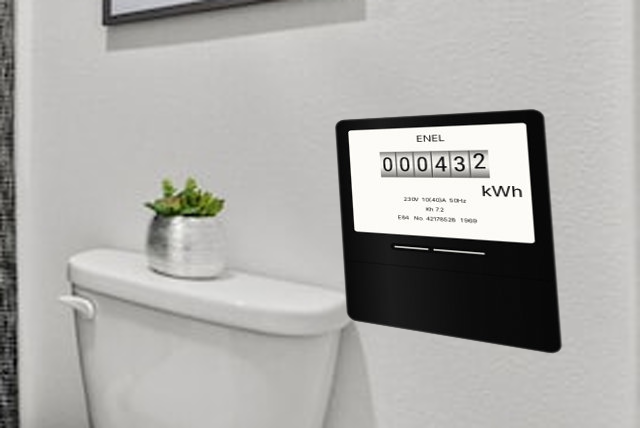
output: 432 (kWh)
